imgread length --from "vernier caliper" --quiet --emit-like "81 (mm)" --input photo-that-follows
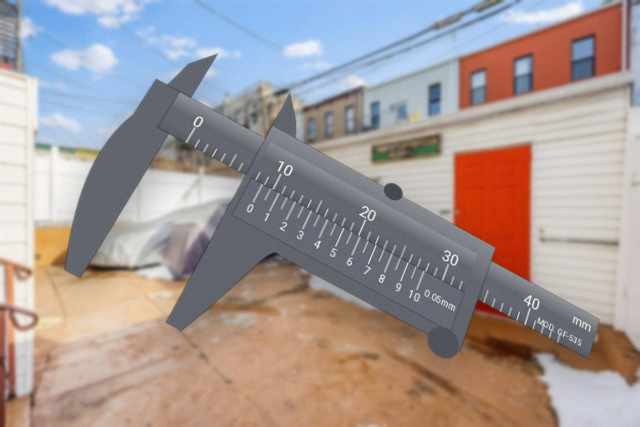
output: 8.8 (mm)
